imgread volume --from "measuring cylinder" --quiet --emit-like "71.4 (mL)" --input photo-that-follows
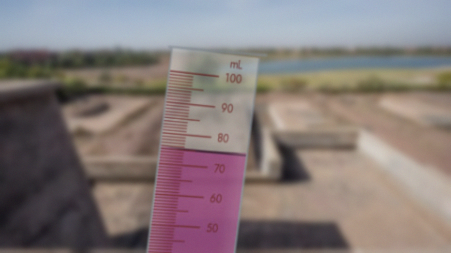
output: 75 (mL)
